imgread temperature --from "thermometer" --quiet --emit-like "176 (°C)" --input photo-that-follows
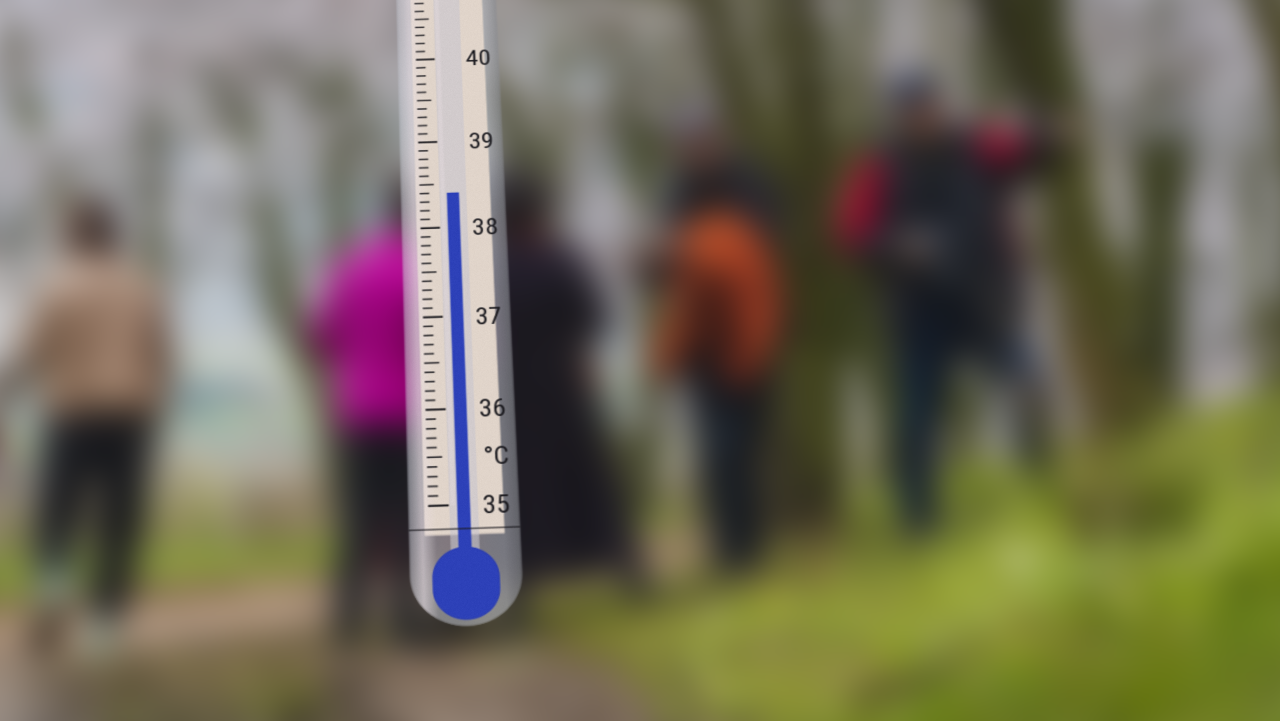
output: 38.4 (°C)
